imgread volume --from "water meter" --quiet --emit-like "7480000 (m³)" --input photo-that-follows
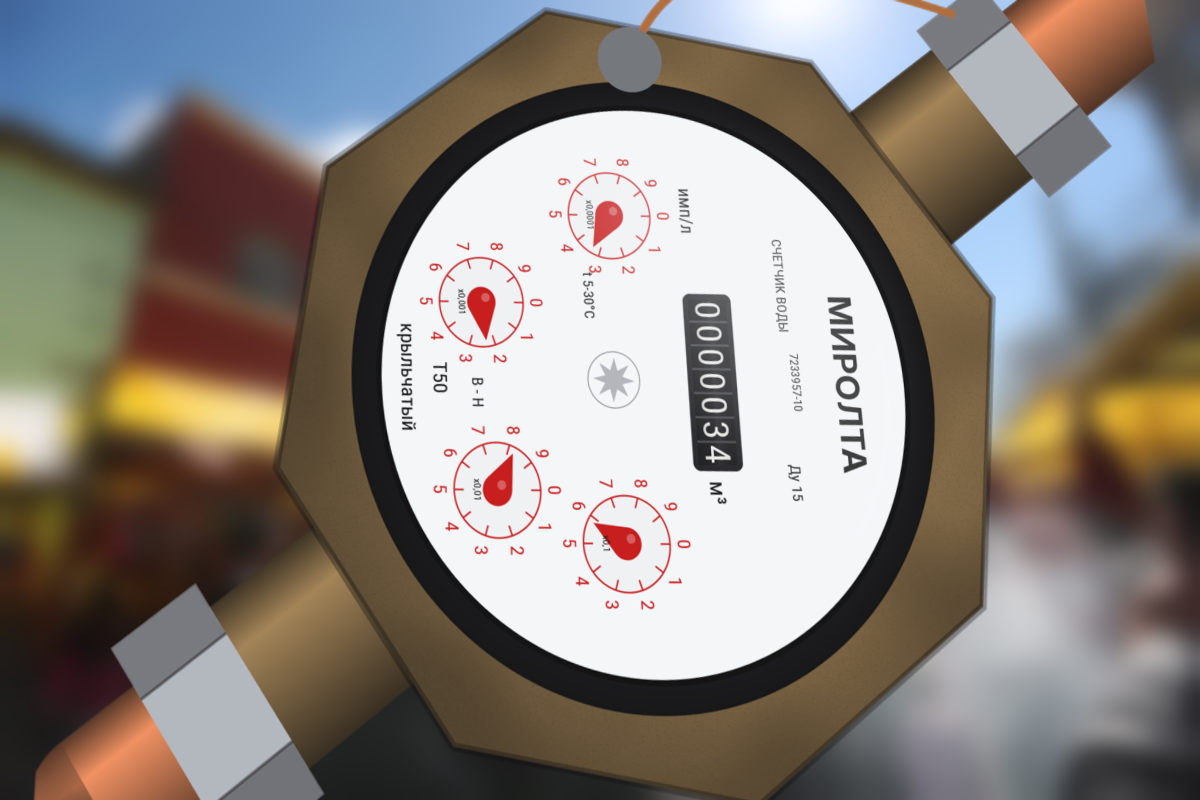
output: 34.5823 (m³)
